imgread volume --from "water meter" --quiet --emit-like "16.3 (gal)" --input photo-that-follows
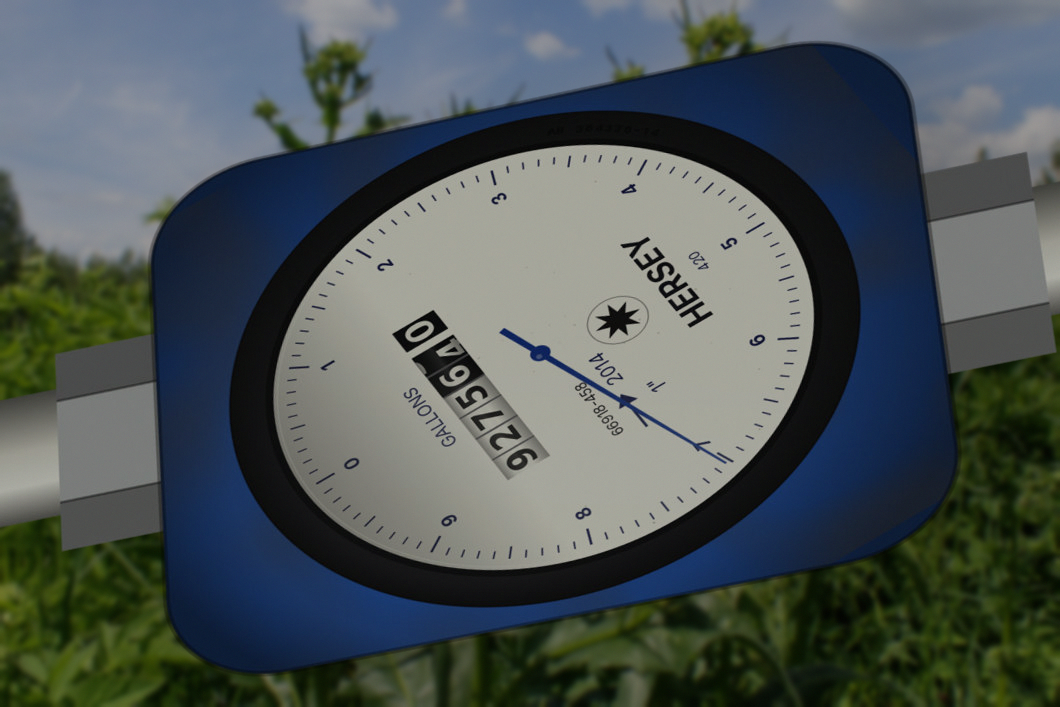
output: 9275637.0 (gal)
